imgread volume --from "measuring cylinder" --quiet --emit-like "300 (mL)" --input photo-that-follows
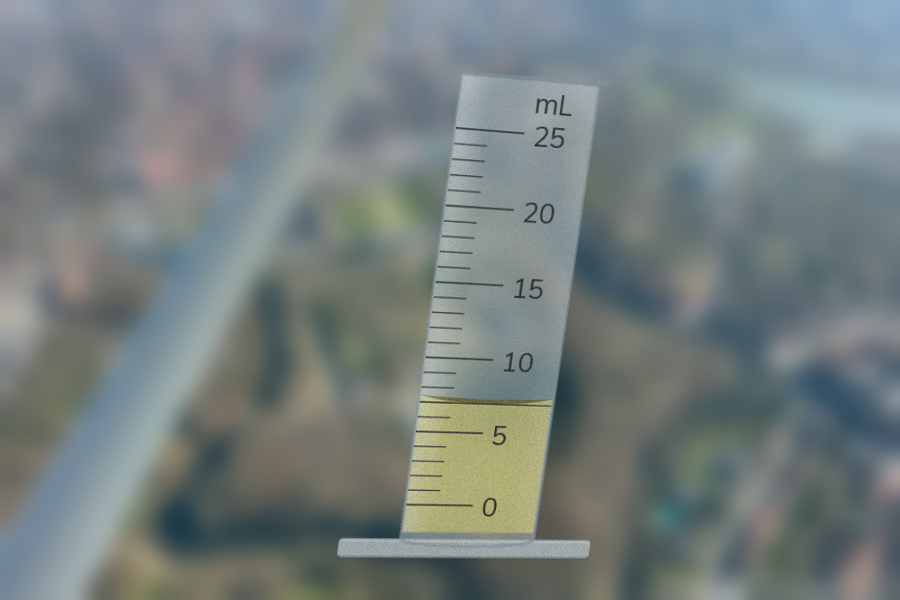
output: 7 (mL)
